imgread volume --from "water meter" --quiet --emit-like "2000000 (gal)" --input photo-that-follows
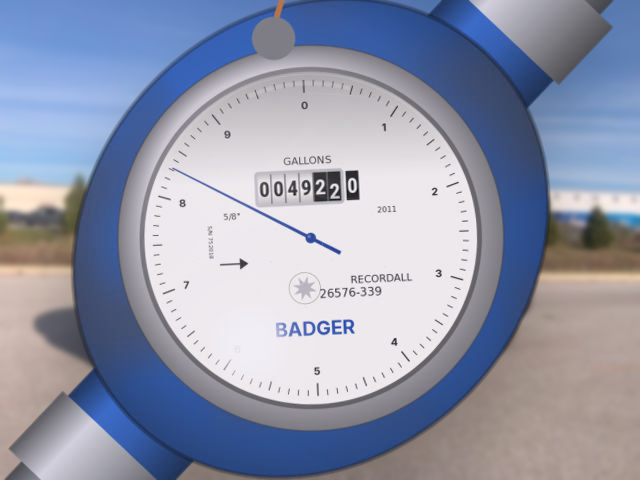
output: 49218.3 (gal)
